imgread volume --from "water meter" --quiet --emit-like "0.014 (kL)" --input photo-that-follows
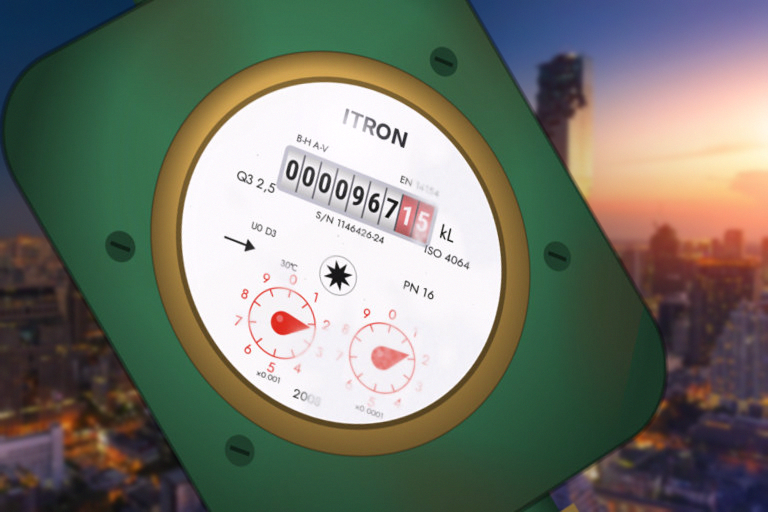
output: 967.1521 (kL)
